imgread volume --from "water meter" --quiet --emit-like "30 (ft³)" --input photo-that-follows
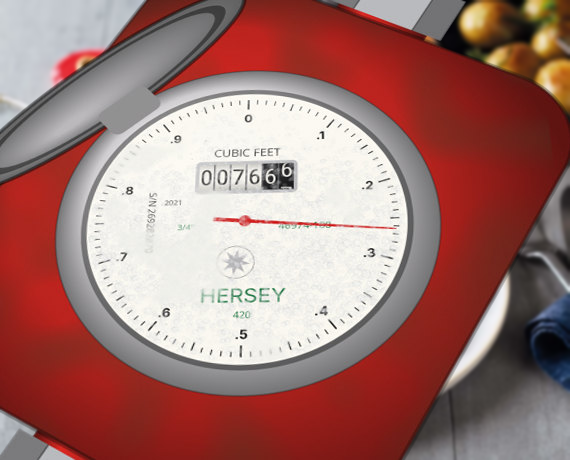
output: 7666.26 (ft³)
